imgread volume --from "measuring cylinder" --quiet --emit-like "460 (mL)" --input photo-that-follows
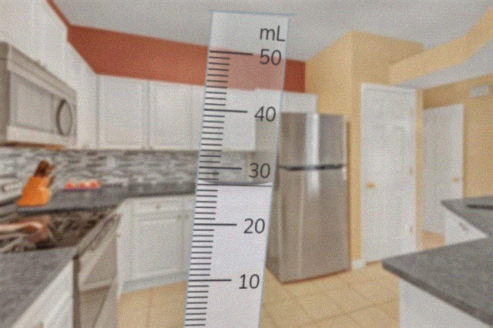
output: 27 (mL)
